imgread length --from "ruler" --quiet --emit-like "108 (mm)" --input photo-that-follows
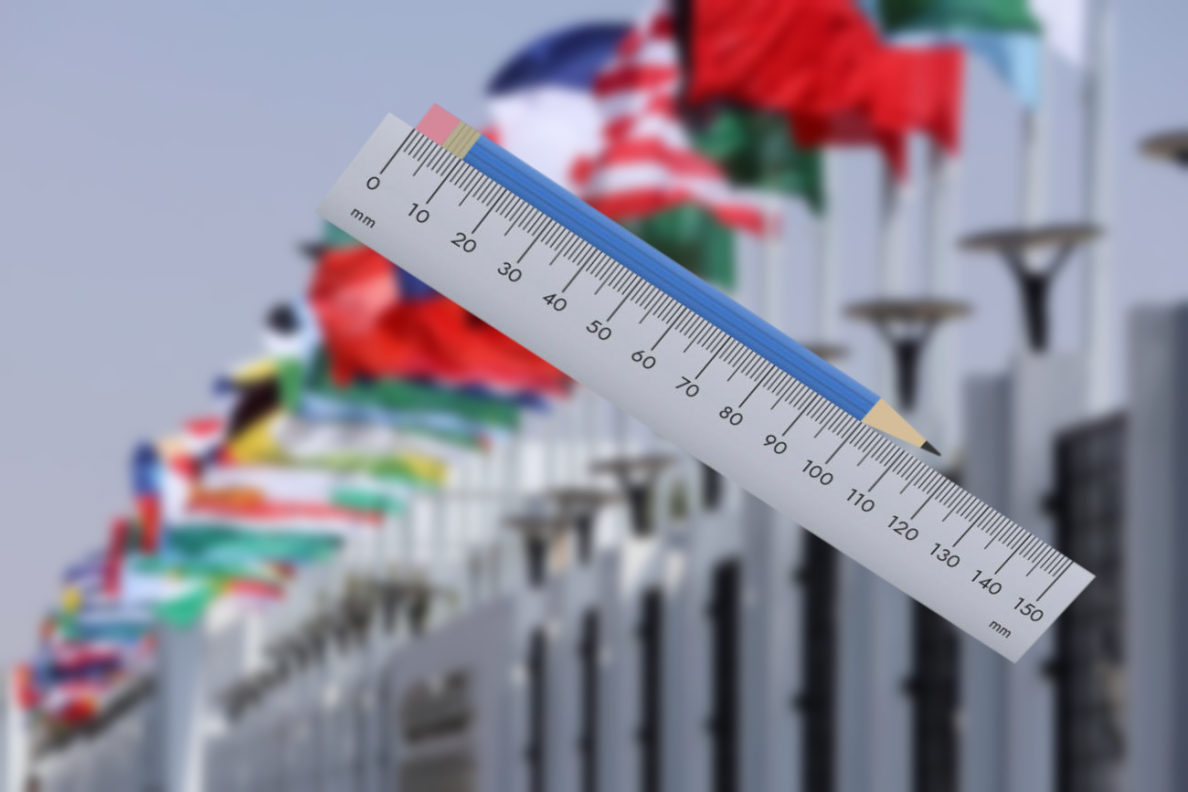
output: 116 (mm)
